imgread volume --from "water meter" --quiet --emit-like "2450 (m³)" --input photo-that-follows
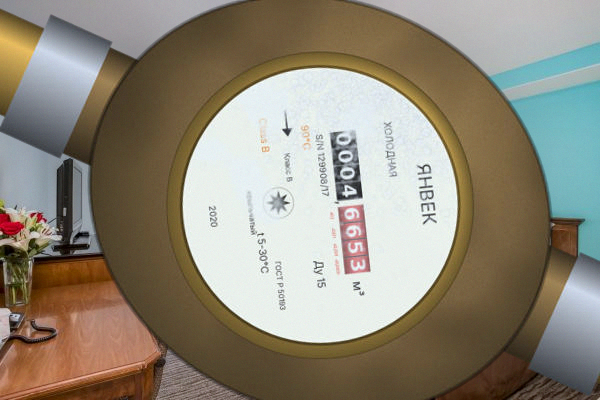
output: 4.6653 (m³)
